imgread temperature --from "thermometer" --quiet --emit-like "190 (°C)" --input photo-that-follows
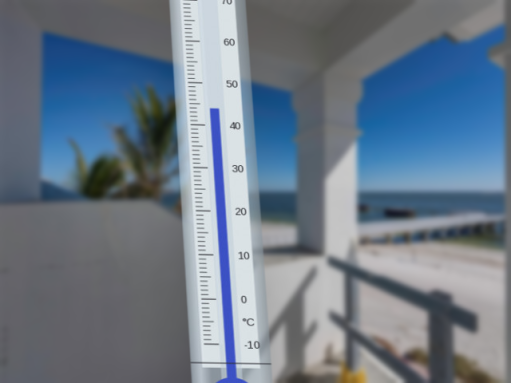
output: 44 (°C)
